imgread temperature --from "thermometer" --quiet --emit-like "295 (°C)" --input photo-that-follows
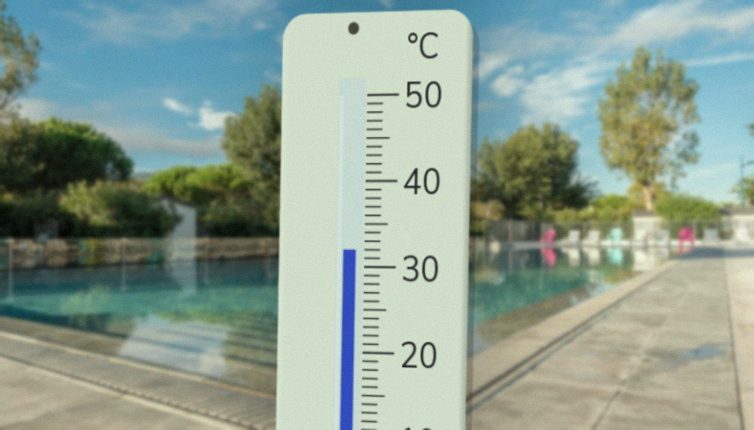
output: 32 (°C)
